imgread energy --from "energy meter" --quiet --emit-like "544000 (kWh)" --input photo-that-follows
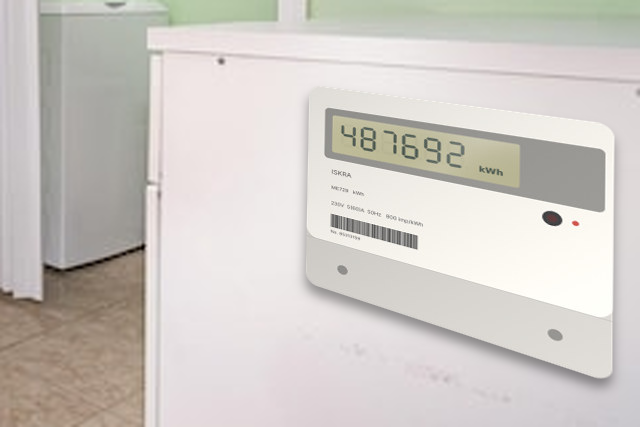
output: 487692 (kWh)
